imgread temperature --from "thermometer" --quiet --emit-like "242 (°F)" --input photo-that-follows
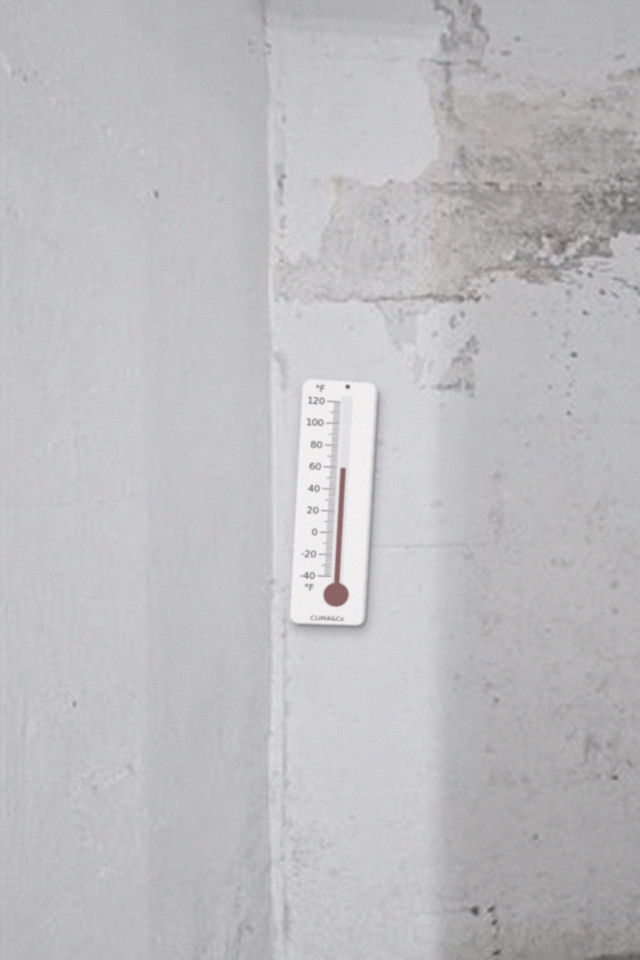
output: 60 (°F)
